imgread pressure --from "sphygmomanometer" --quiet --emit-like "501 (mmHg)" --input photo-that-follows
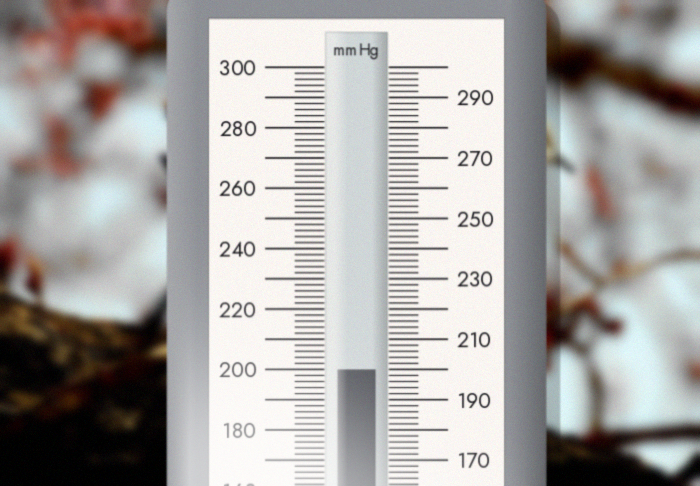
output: 200 (mmHg)
